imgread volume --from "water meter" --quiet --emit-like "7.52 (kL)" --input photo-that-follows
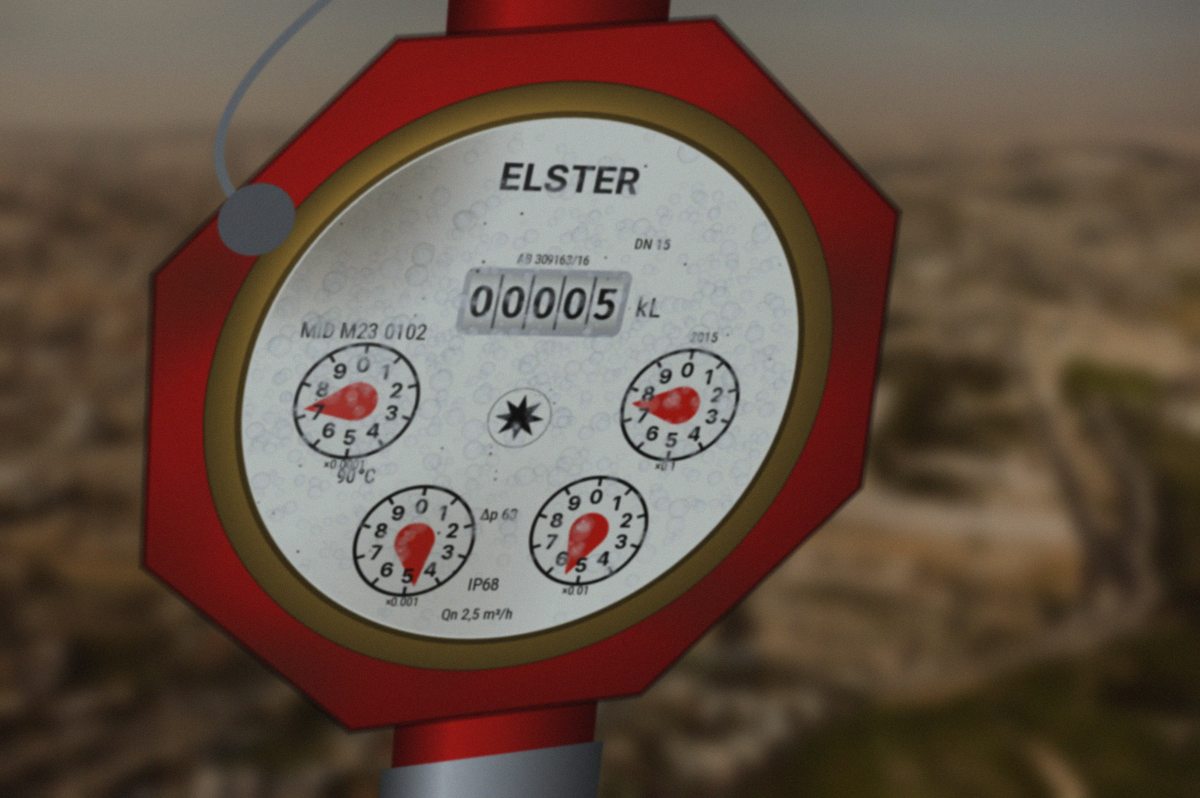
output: 5.7547 (kL)
